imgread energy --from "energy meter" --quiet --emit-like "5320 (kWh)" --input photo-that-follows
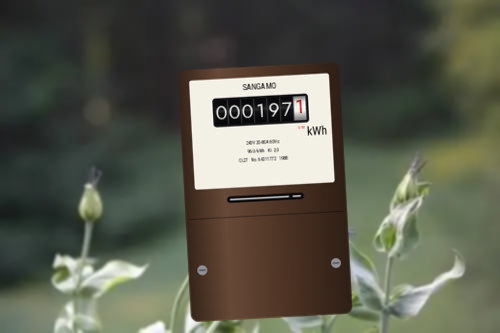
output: 197.1 (kWh)
